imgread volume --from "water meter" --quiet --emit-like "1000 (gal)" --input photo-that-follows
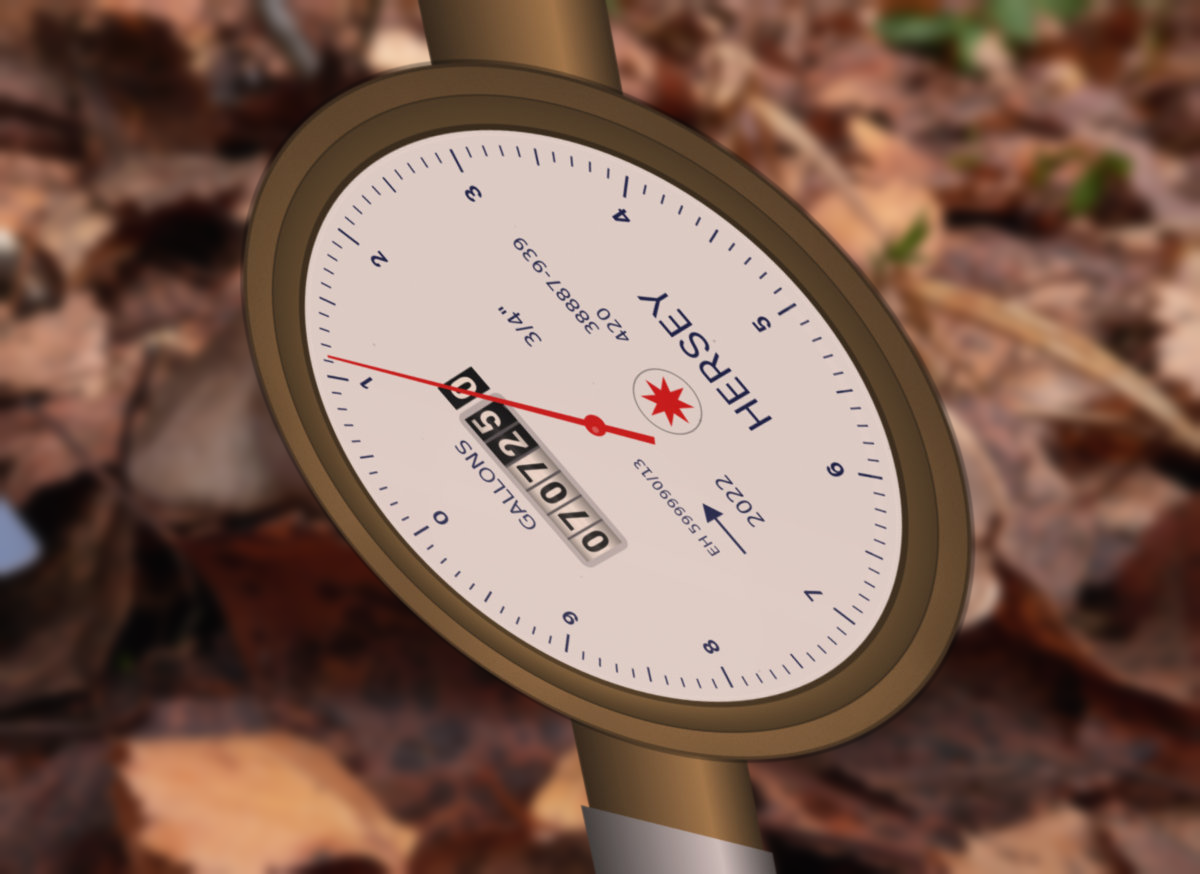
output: 707251.1 (gal)
